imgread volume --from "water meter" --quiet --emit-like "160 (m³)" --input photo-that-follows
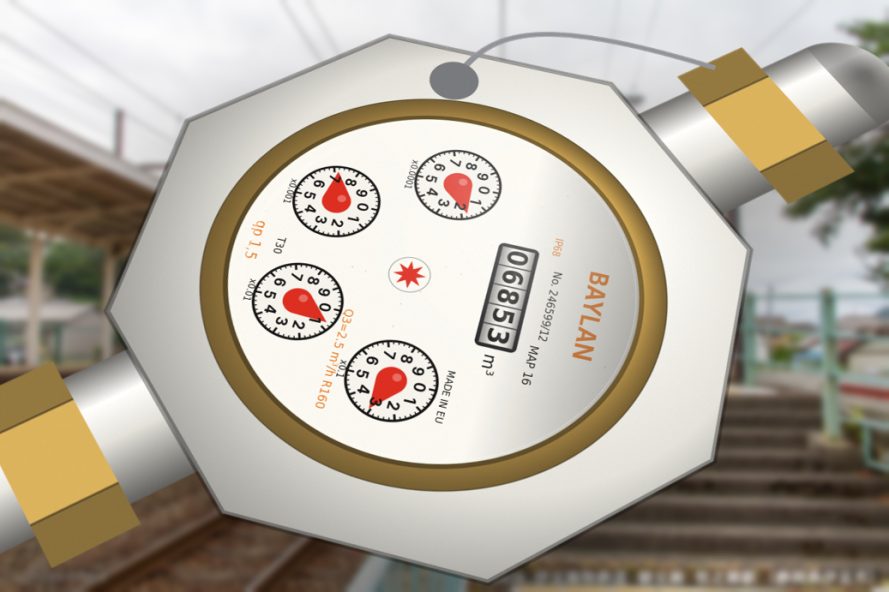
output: 6853.3071 (m³)
